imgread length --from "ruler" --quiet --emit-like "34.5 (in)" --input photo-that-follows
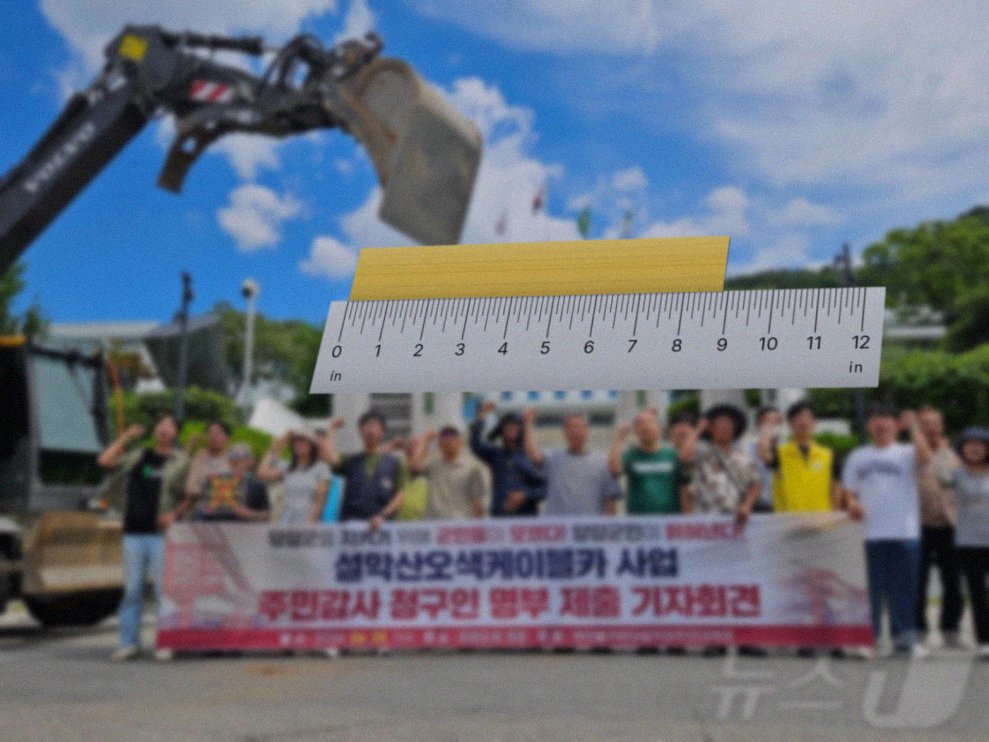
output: 8.875 (in)
